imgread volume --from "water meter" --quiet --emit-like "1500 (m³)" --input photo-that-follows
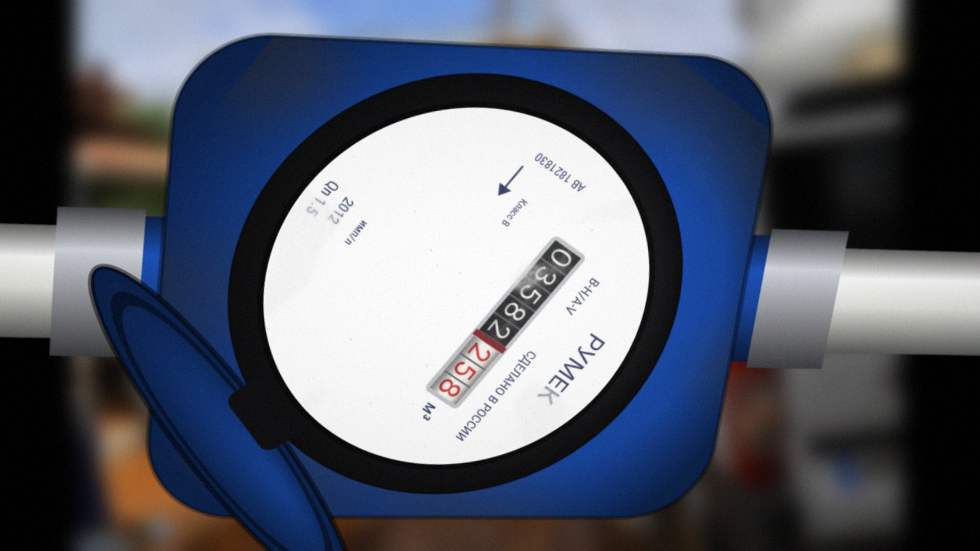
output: 3582.258 (m³)
